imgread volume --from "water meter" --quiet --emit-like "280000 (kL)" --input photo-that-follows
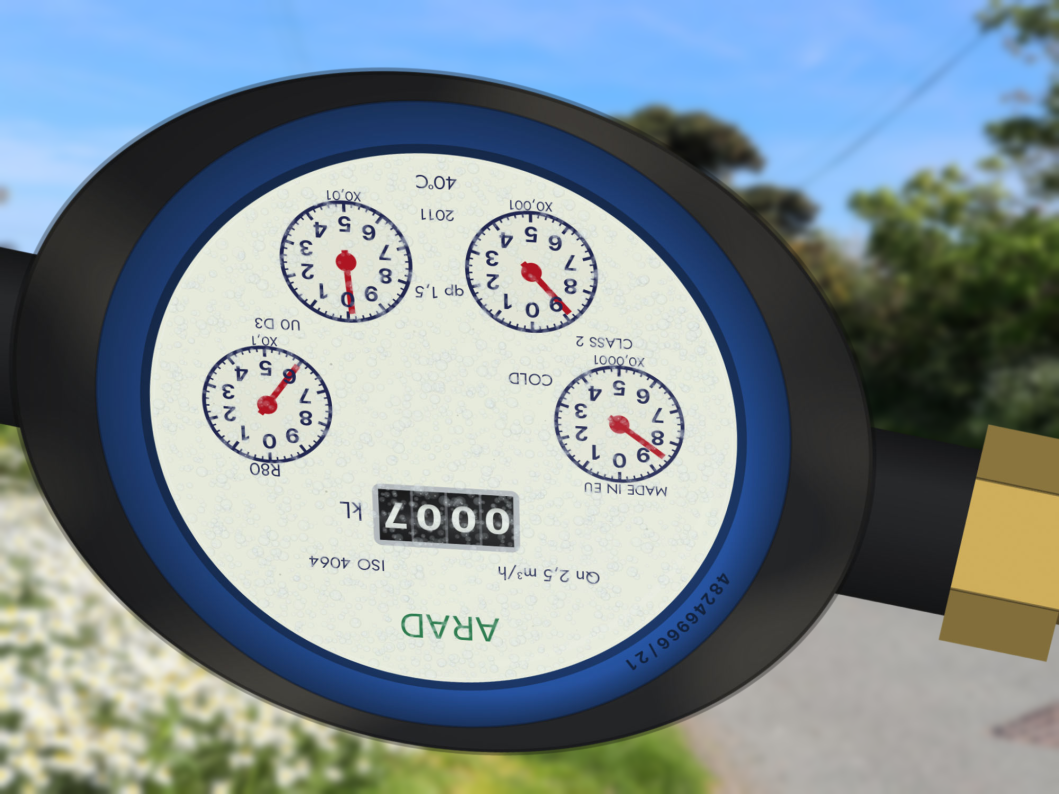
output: 7.5988 (kL)
